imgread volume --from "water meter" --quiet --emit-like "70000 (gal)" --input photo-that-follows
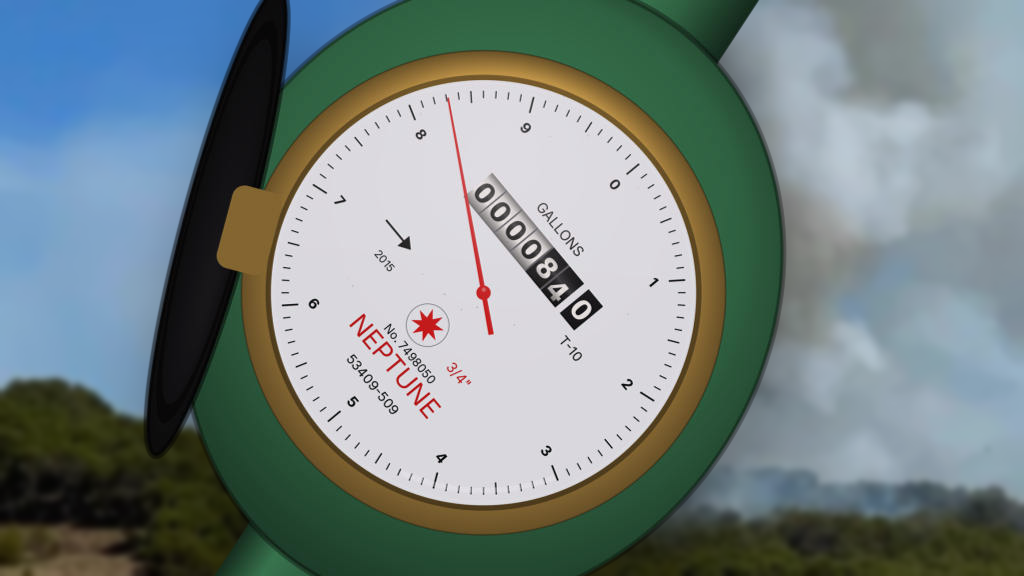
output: 838.3 (gal)
